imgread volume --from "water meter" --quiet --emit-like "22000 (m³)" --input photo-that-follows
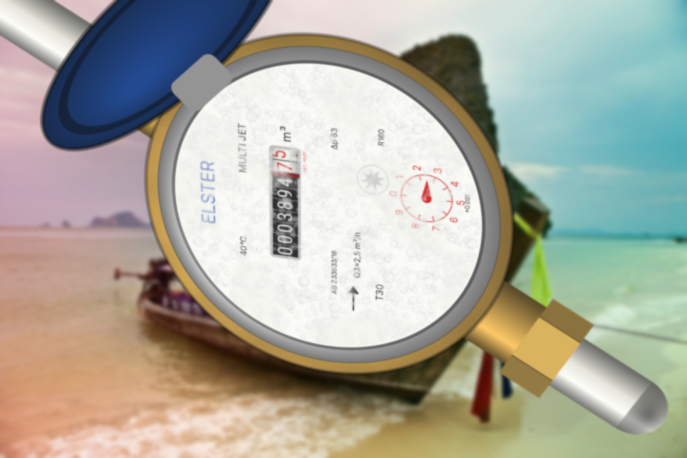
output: 3894.752 (m³)
